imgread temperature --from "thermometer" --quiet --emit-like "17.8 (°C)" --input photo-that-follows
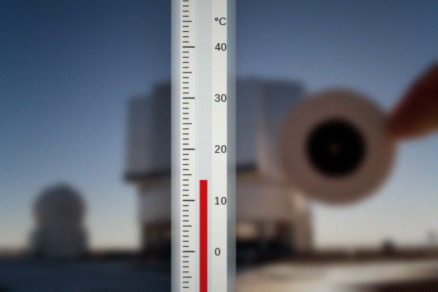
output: 14 (°C)
